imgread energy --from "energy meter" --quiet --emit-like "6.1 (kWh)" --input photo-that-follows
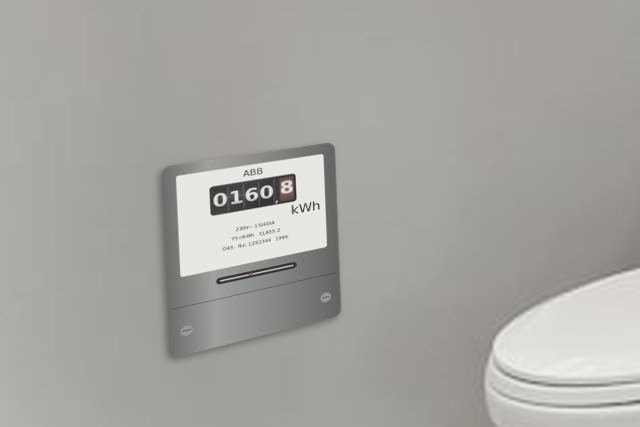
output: 160.8 (kWh)
